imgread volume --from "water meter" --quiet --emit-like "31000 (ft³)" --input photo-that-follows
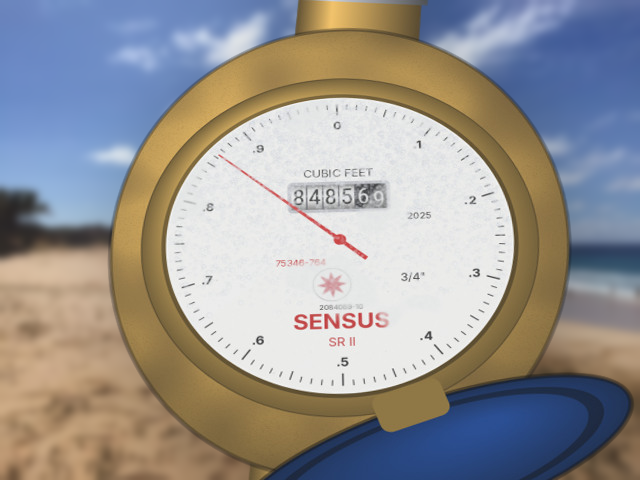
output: 848568.86 (ft³)
